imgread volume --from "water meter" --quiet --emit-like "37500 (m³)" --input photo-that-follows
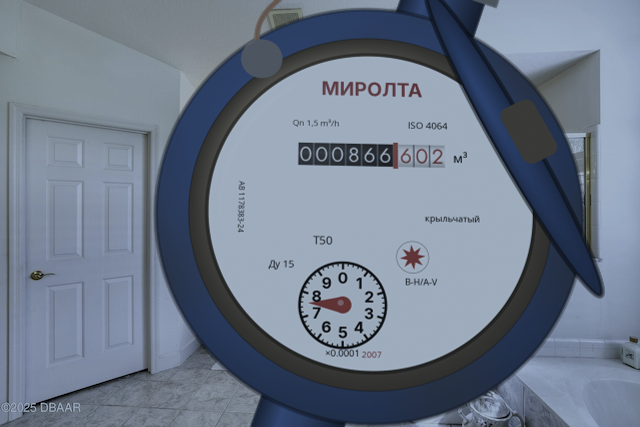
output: 866.6027 (m³)
